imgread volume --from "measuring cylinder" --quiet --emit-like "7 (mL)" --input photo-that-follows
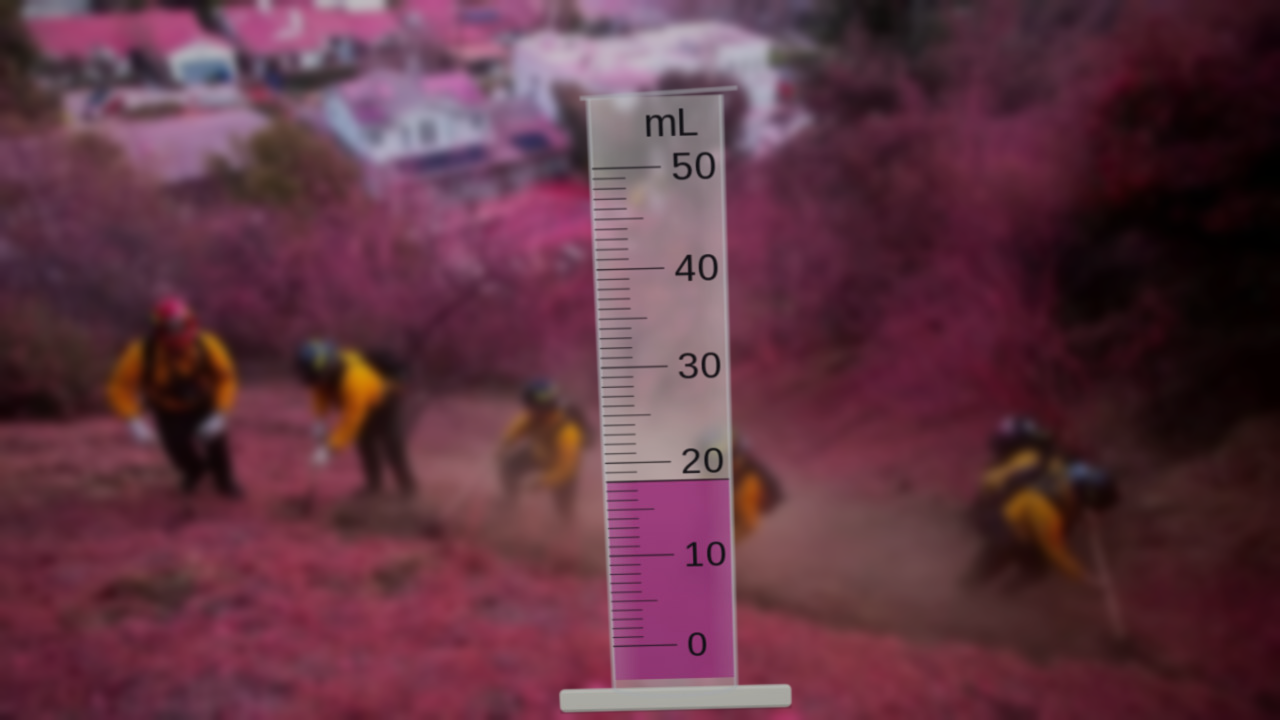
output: 18 (mL)
